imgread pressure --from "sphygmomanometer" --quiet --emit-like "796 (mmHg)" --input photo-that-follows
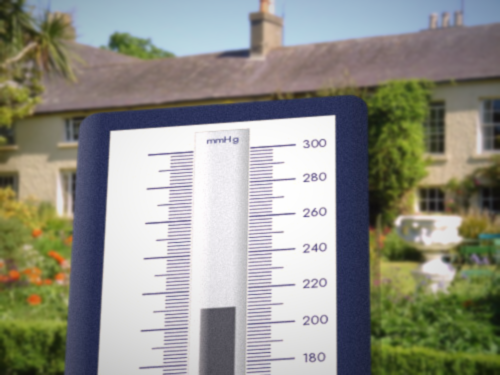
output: 210 (mmHg)
